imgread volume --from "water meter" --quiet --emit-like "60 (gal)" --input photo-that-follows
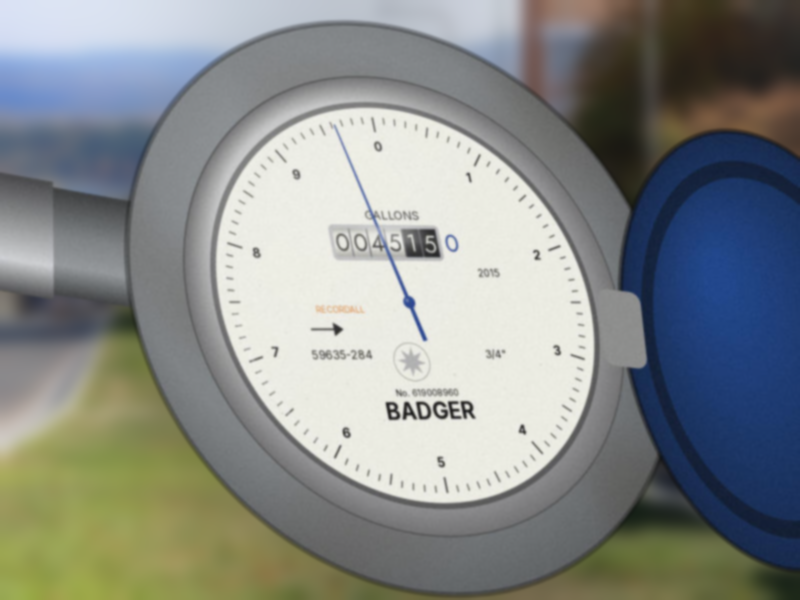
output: 45149.6 (gal)
